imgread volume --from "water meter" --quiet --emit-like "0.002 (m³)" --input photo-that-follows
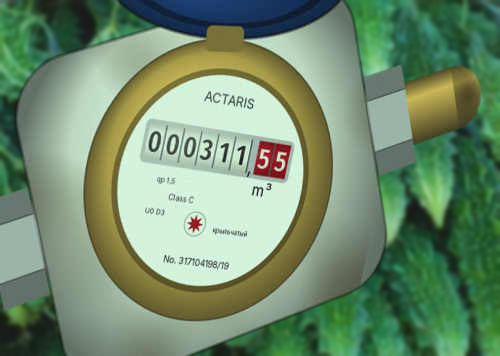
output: 311.55 (m³)
